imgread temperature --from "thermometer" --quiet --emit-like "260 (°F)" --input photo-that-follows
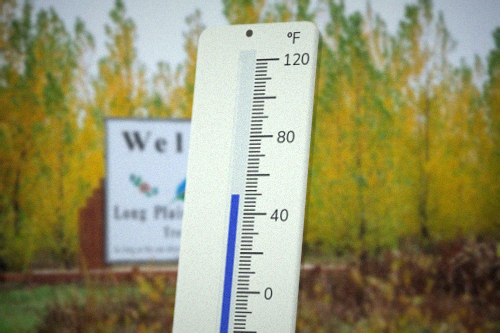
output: 50 (°F)
